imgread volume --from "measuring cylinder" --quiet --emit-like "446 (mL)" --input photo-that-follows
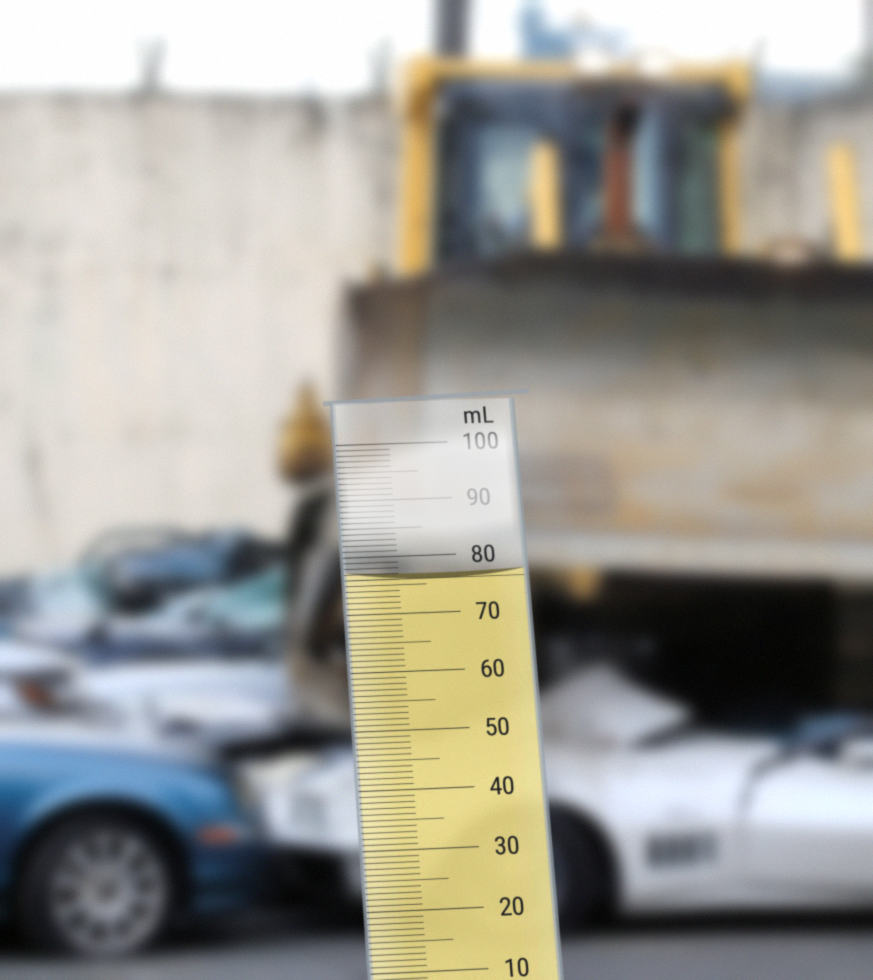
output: 76 (mL)
